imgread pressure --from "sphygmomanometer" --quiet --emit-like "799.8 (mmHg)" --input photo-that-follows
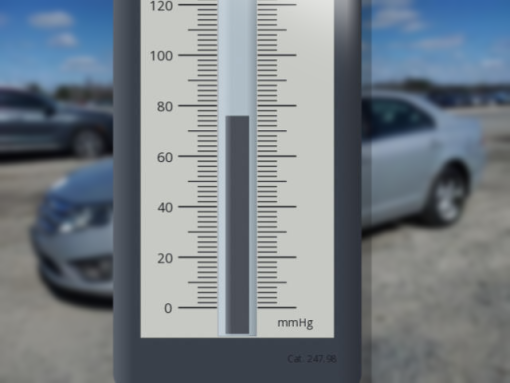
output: 76 (mmHg)
